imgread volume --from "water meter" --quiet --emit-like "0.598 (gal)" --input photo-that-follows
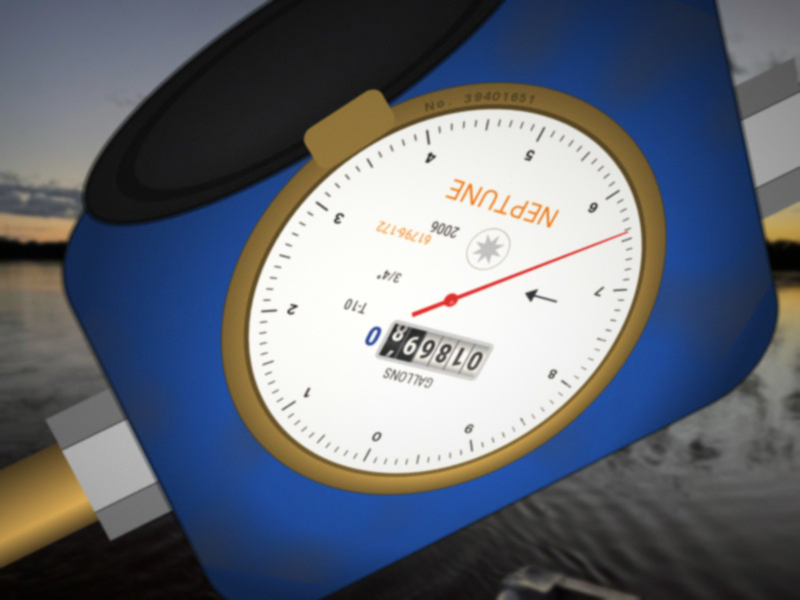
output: 186976.4 (gal)
